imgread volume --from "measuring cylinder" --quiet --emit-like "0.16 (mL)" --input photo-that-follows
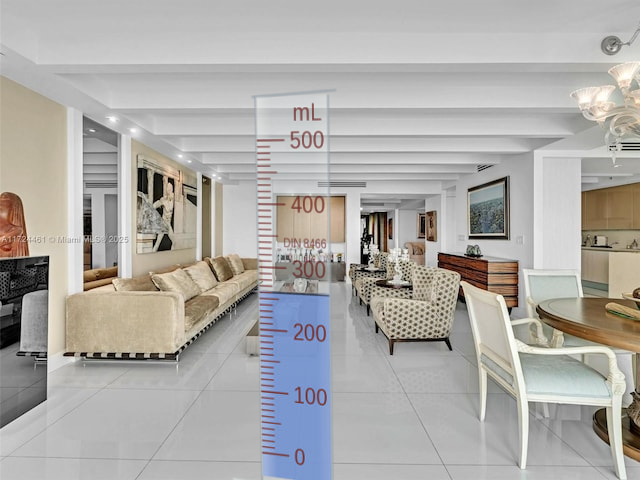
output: 260 (mL)
